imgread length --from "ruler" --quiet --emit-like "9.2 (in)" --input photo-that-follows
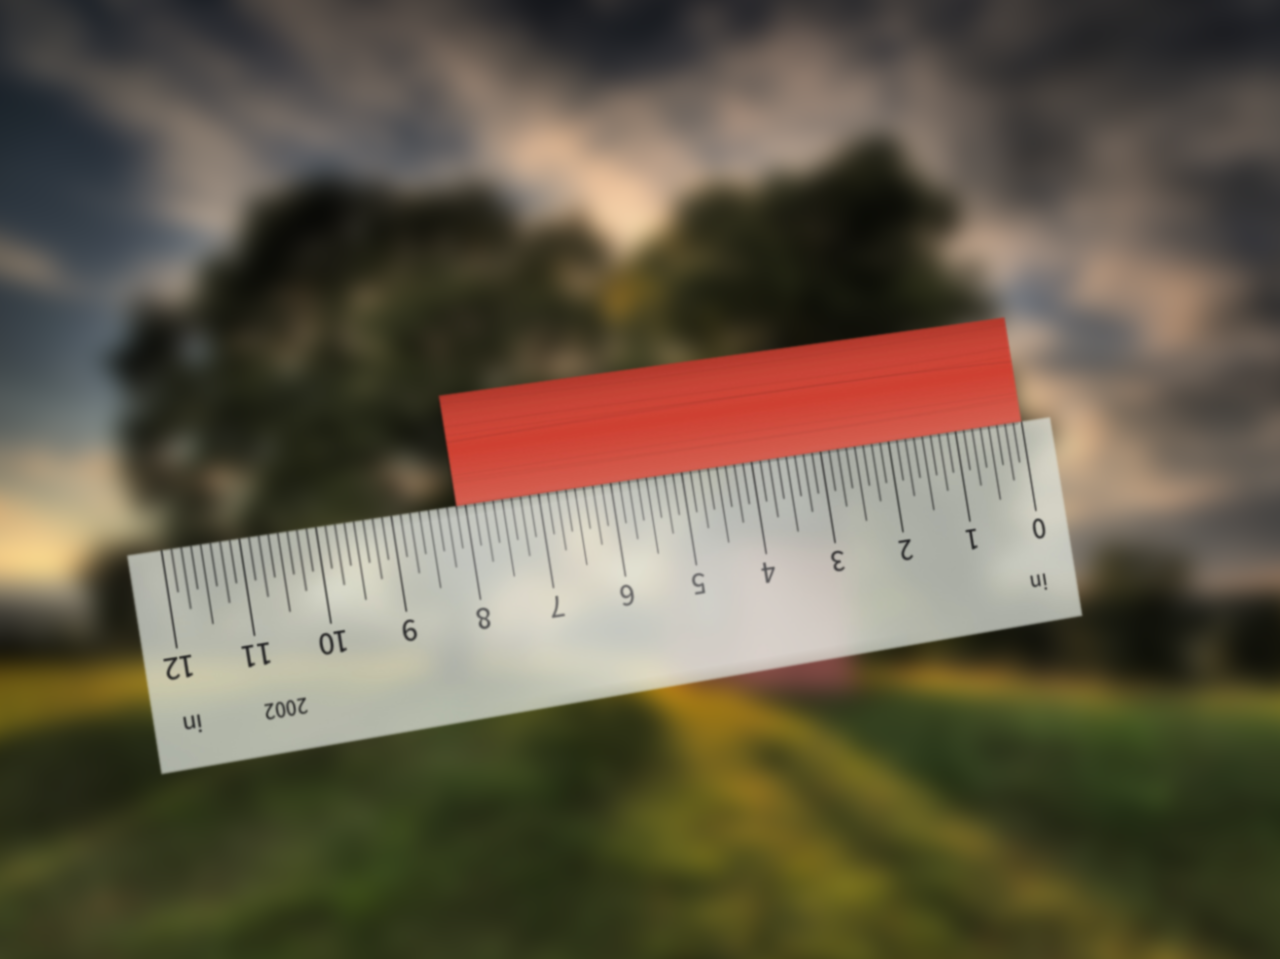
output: 8.125 (in)
